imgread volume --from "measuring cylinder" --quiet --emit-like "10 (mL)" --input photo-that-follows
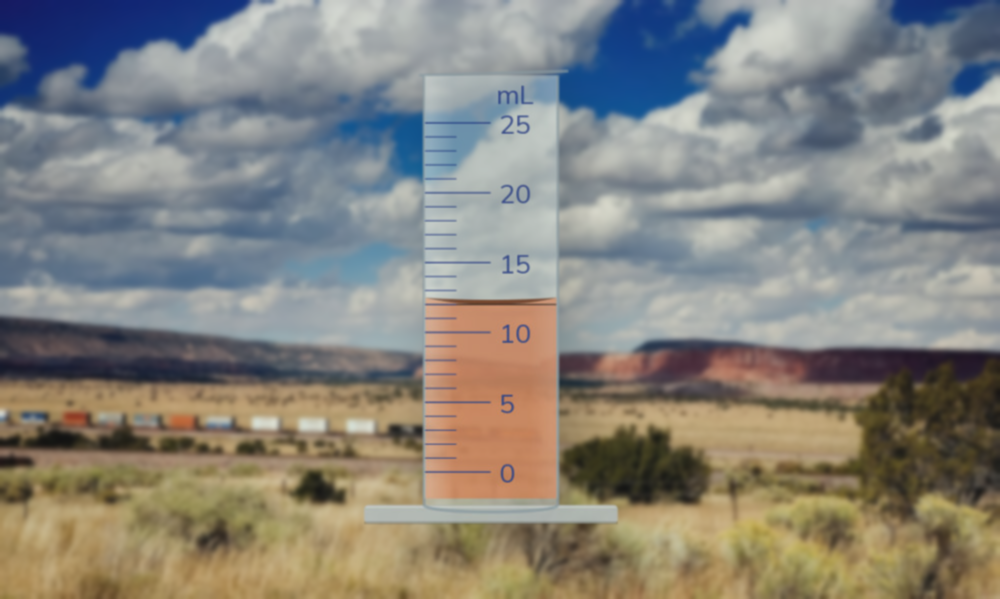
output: 12 (mL)
